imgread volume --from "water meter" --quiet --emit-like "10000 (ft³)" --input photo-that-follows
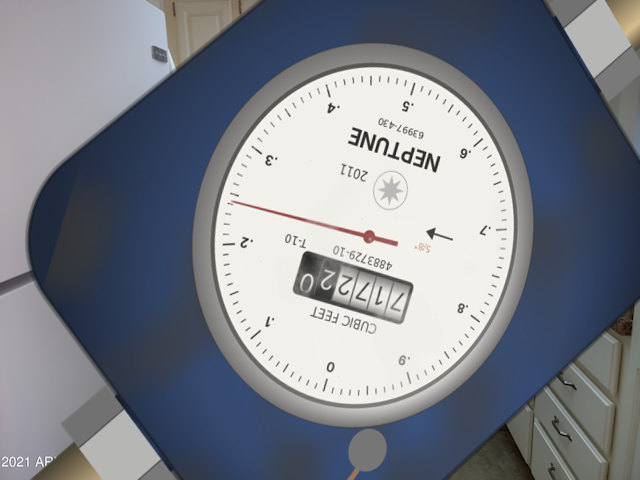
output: 717220.24 (ft³)
